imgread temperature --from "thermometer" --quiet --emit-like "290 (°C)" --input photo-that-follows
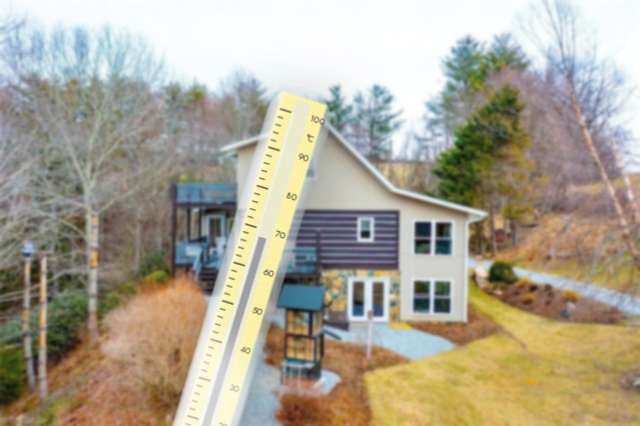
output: 68 (°C)
